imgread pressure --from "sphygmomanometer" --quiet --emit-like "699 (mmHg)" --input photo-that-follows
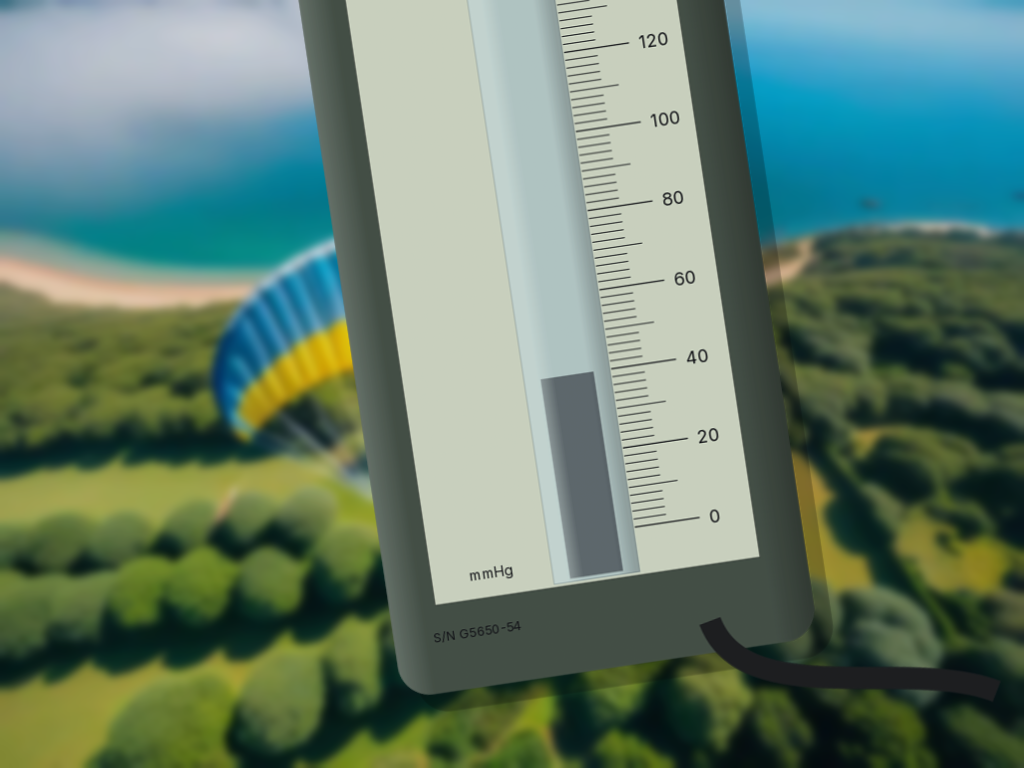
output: 40 (mmHg)
